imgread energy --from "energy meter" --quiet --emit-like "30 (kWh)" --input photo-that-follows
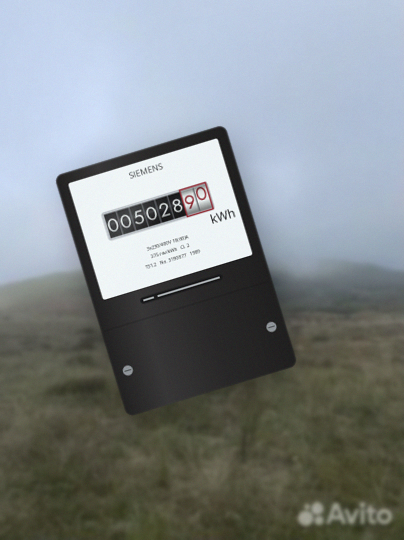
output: 5028.90 (kWh)
